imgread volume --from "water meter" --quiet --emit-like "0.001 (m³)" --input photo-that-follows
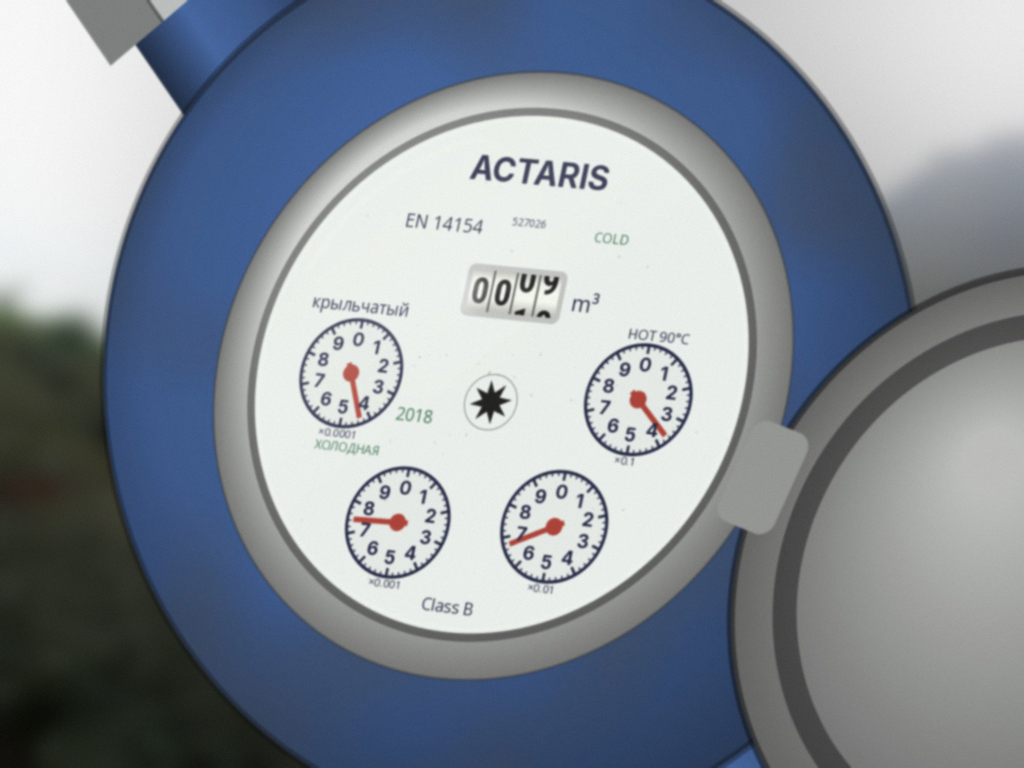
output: 9.3674 (m³)
